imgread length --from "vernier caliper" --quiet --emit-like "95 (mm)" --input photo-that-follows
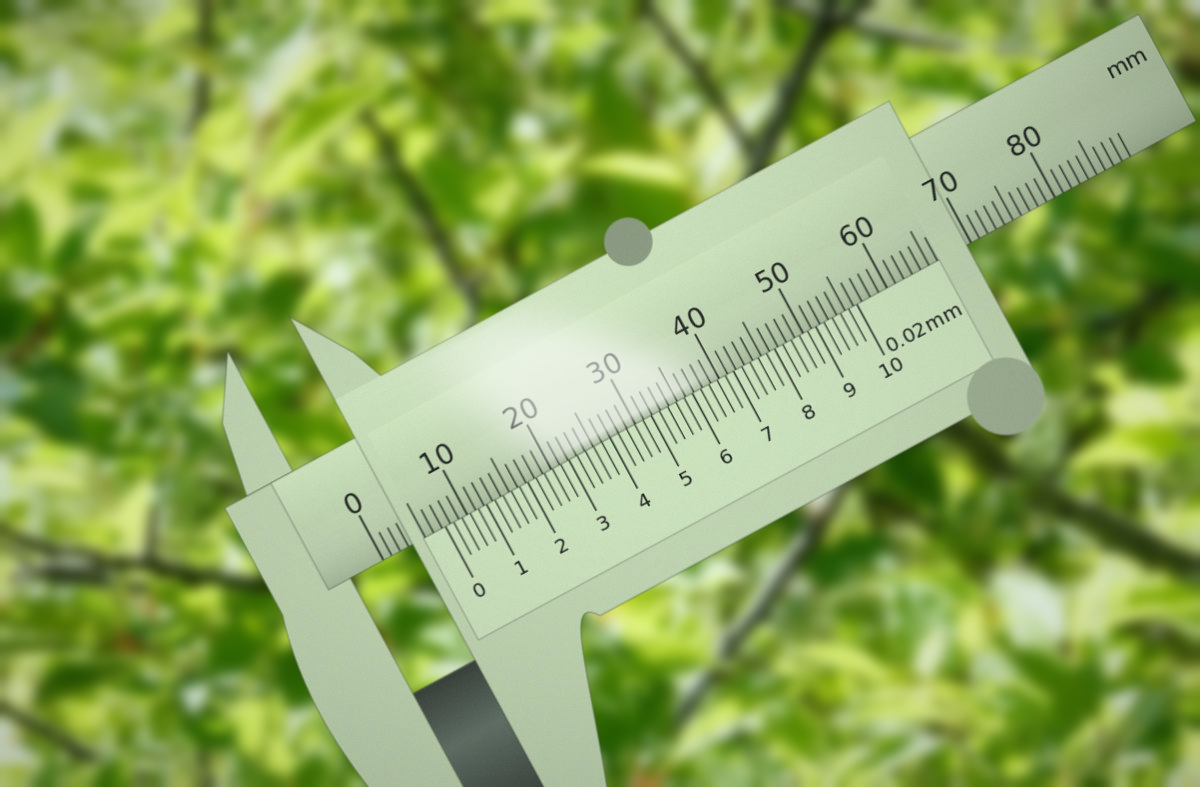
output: 7.4 (mm)
